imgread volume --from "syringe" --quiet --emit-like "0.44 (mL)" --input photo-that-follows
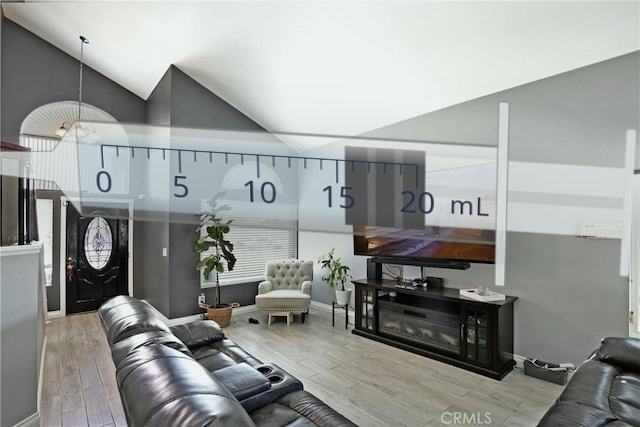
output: 15.5 (mL)
